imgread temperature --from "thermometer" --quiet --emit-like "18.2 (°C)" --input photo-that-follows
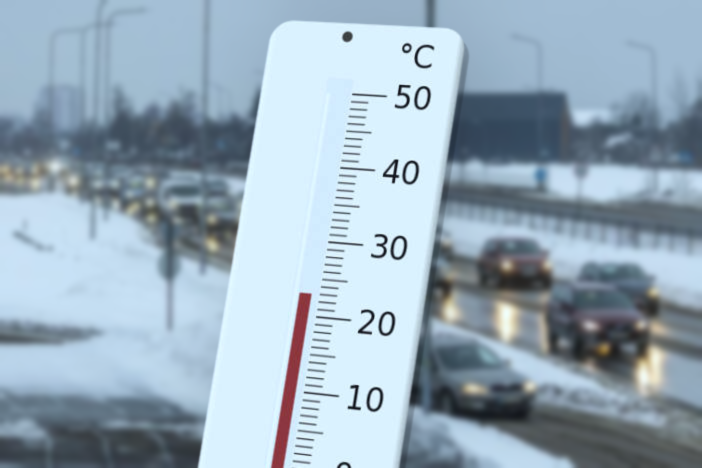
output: 23 (°C)
